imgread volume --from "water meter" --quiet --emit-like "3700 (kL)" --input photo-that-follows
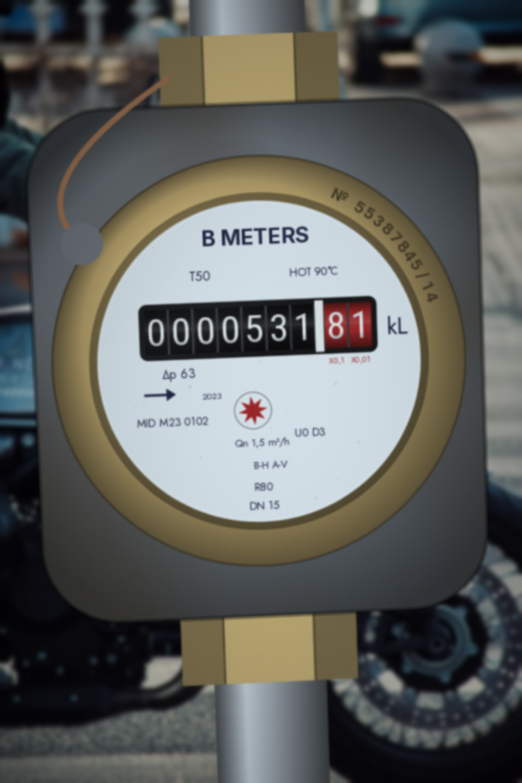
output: 531.81 (kL)
